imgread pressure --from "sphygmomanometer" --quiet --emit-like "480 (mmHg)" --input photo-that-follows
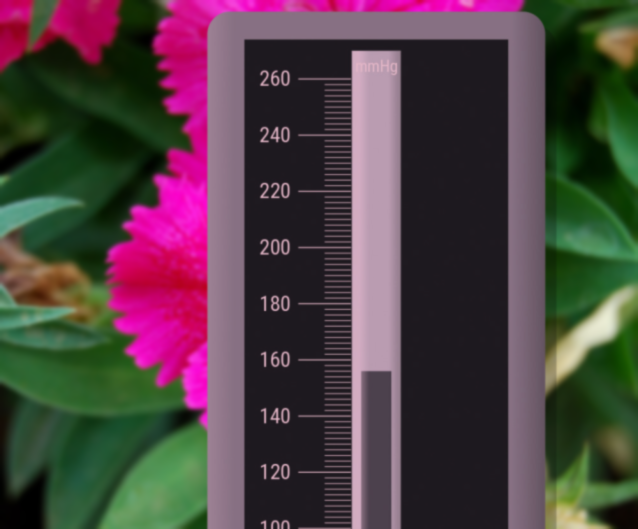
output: 156 (mmHg)
